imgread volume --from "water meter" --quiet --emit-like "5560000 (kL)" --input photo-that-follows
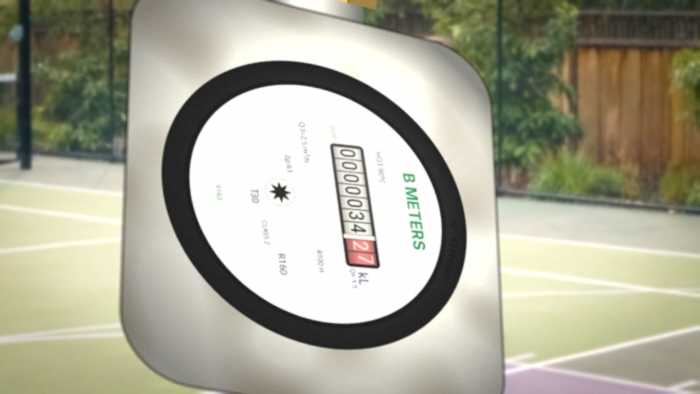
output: 34.27 (kL)
